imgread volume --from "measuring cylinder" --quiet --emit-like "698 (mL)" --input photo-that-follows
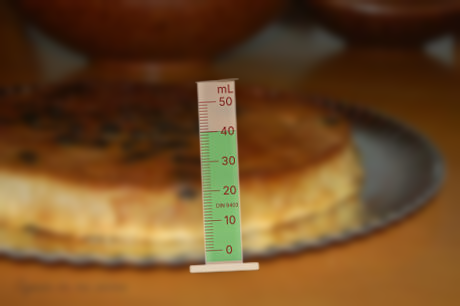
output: 40 (mL)
